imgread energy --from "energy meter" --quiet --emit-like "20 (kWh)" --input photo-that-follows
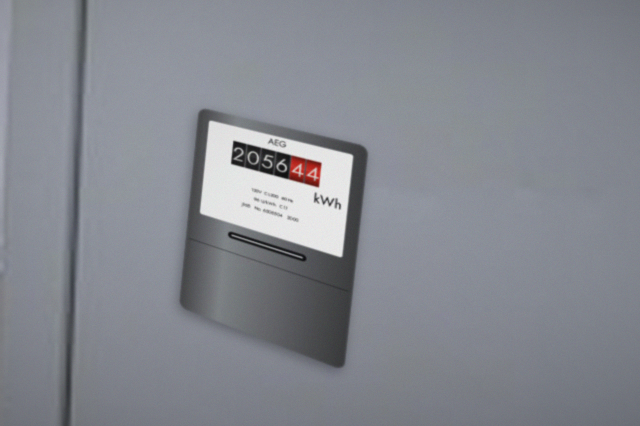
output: 2056.44 (kWh)
